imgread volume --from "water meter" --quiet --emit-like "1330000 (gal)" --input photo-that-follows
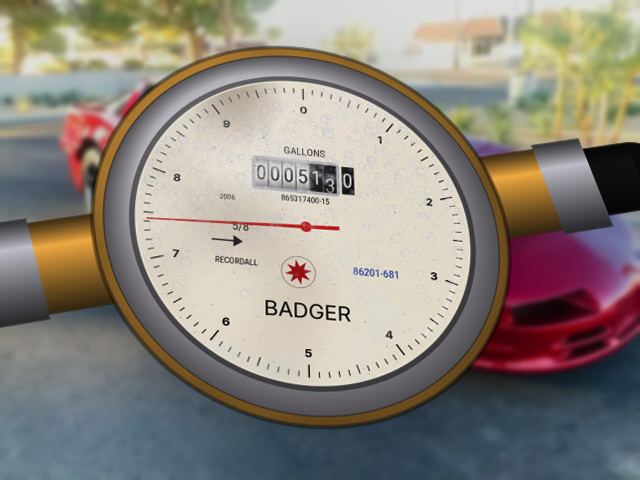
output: 5127.4 (gal)
